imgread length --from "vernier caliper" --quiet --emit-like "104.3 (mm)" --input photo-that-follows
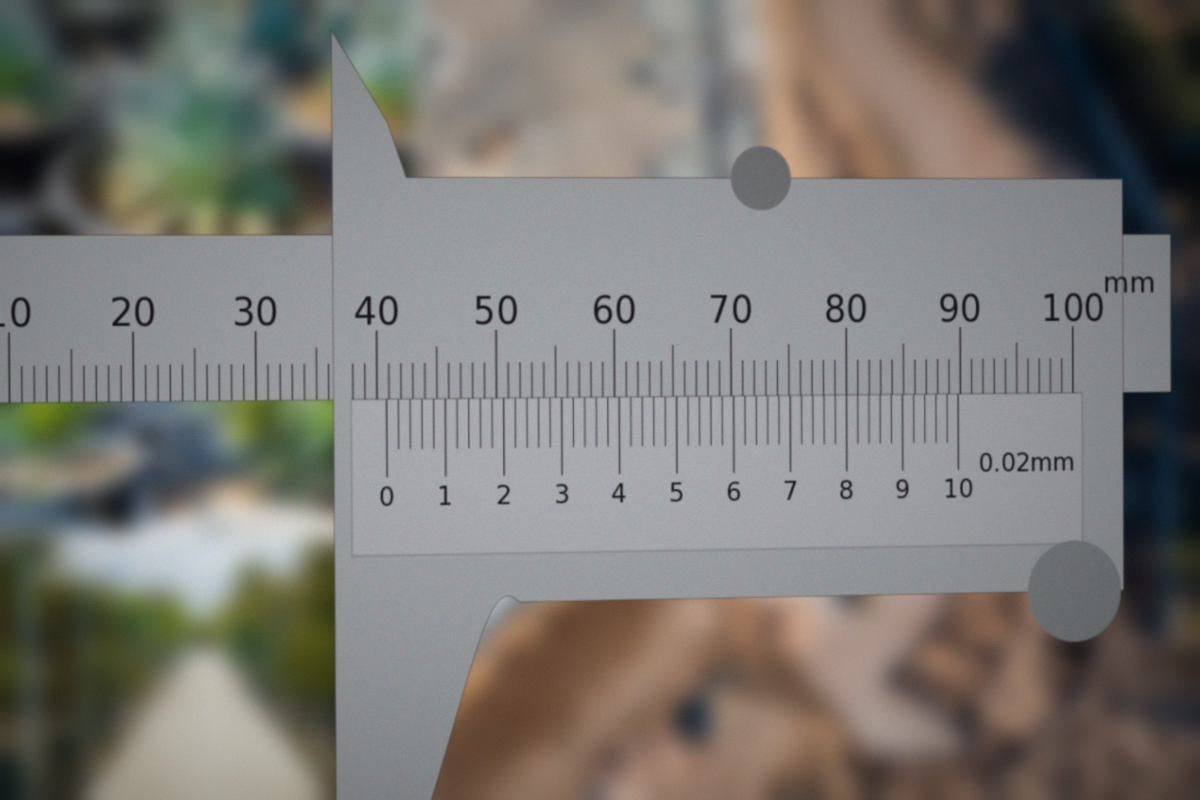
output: 40.8 (mm)
